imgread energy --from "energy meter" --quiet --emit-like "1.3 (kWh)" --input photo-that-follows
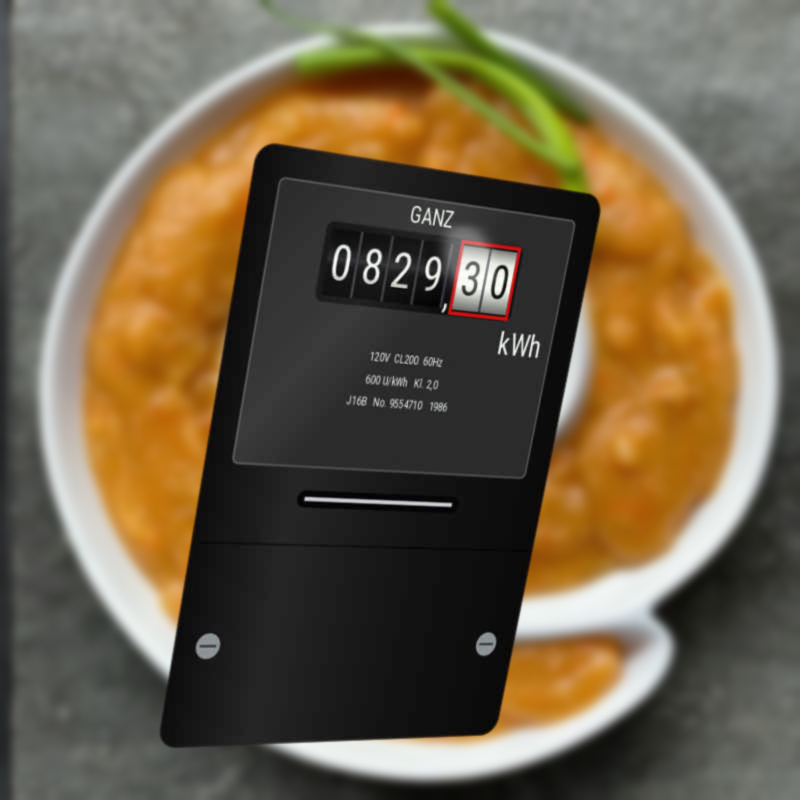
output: 829.30 (kWh)
